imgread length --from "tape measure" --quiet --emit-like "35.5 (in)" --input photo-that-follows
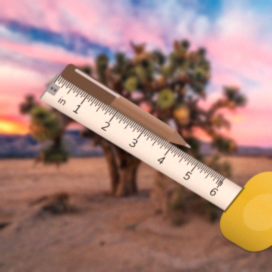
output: 4.5 (in)
